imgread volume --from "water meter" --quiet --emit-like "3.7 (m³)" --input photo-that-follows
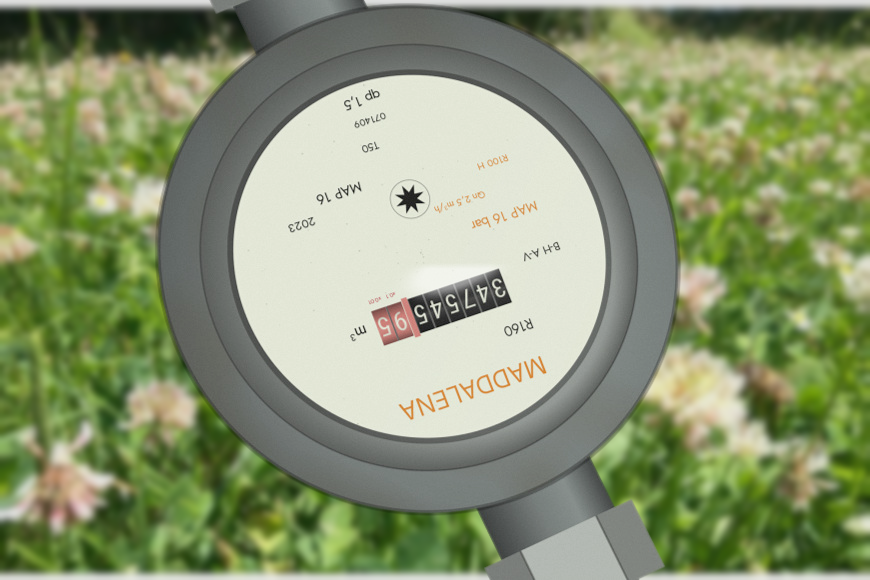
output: 347545.95 (m³)
